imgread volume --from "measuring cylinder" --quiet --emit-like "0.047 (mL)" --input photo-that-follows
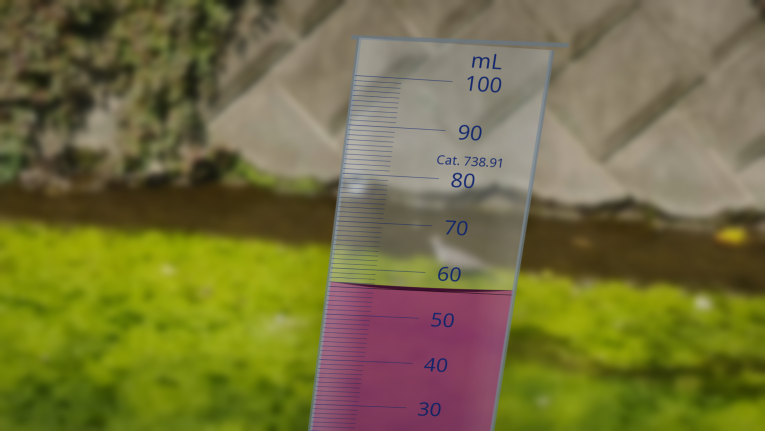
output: 56 (mL)
